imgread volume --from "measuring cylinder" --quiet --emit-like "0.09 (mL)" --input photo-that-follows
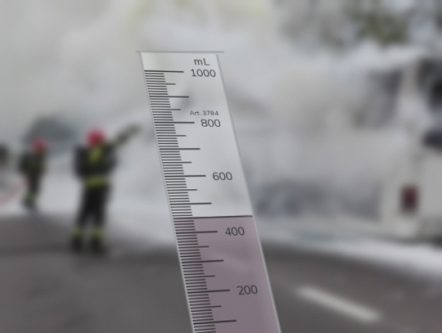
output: 450 (mL)
